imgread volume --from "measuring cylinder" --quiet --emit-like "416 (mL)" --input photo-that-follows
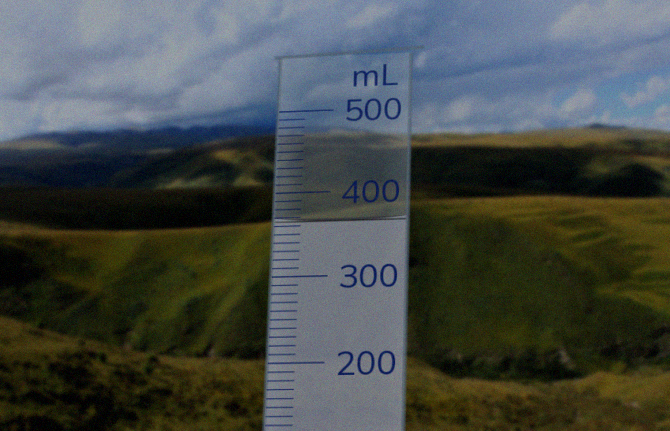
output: 365 (mL)
